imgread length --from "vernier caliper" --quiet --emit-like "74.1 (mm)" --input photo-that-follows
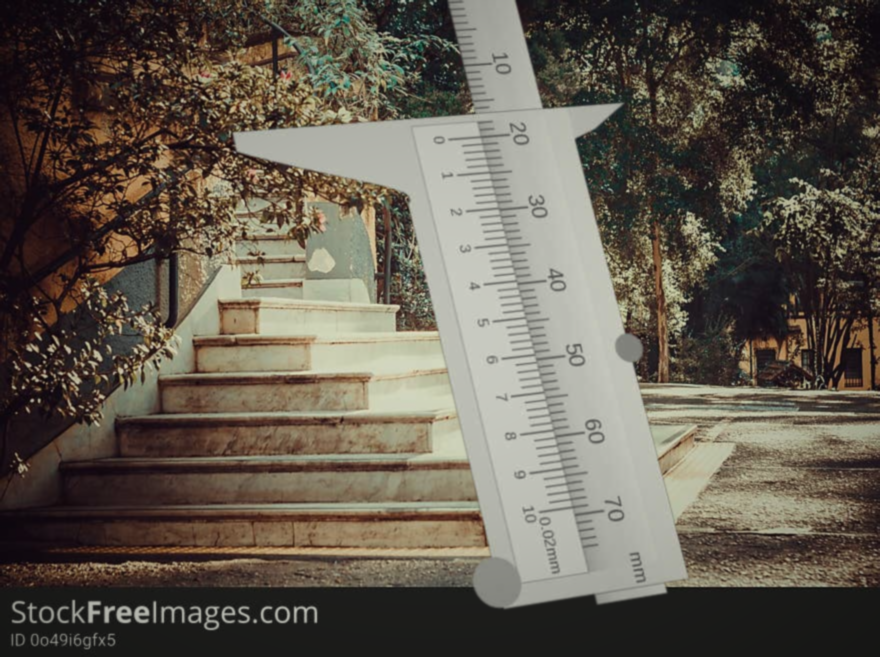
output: 20.0 (mm)
